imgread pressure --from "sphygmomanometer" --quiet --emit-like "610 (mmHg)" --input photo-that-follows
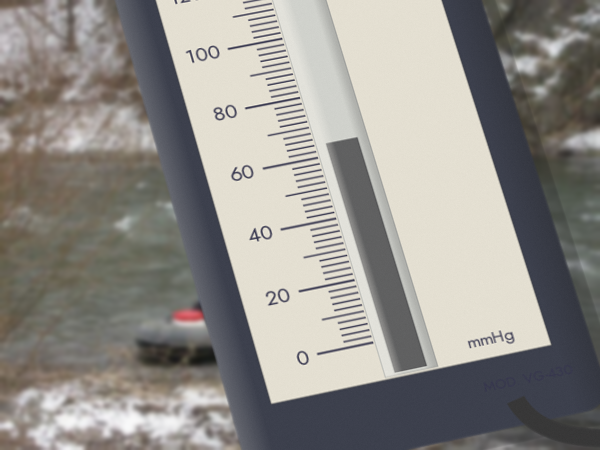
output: 64 (mmHg)
